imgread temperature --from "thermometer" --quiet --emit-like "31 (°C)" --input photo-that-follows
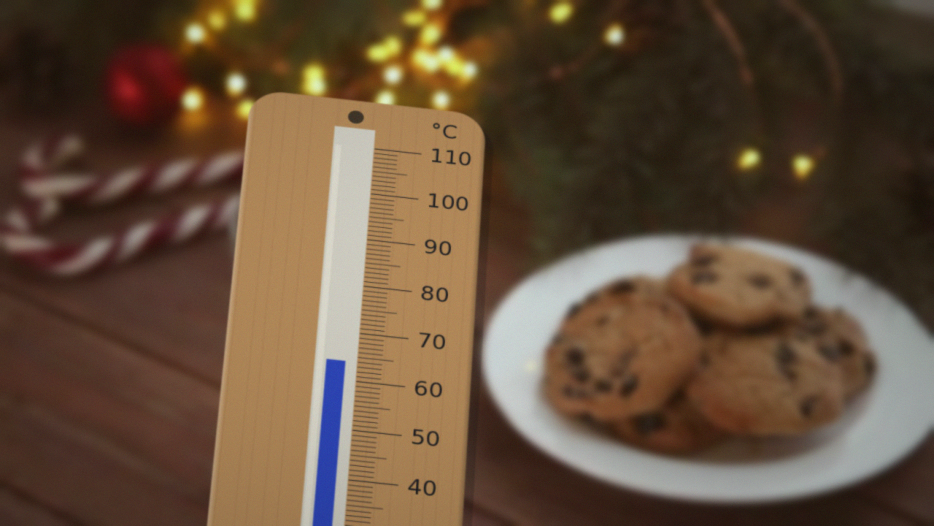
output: 64 (°C)
